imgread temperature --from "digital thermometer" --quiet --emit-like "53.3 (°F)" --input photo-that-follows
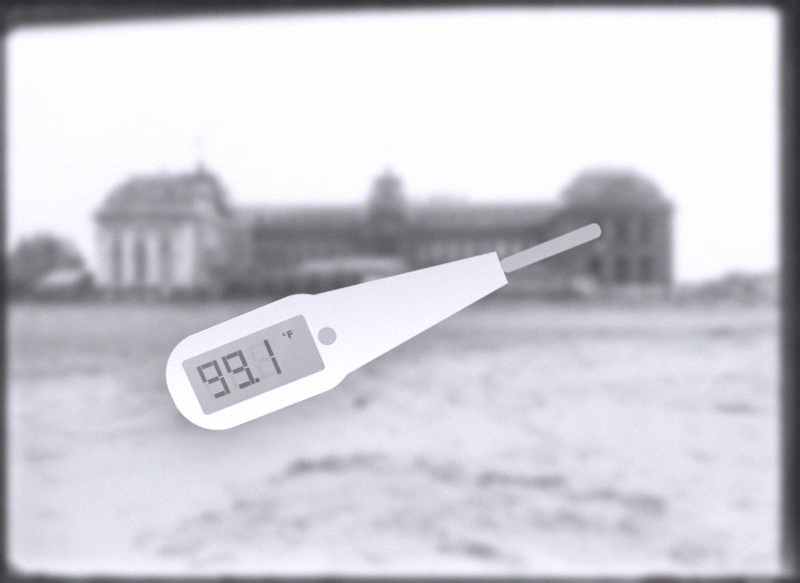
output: 99.1 (°F)
